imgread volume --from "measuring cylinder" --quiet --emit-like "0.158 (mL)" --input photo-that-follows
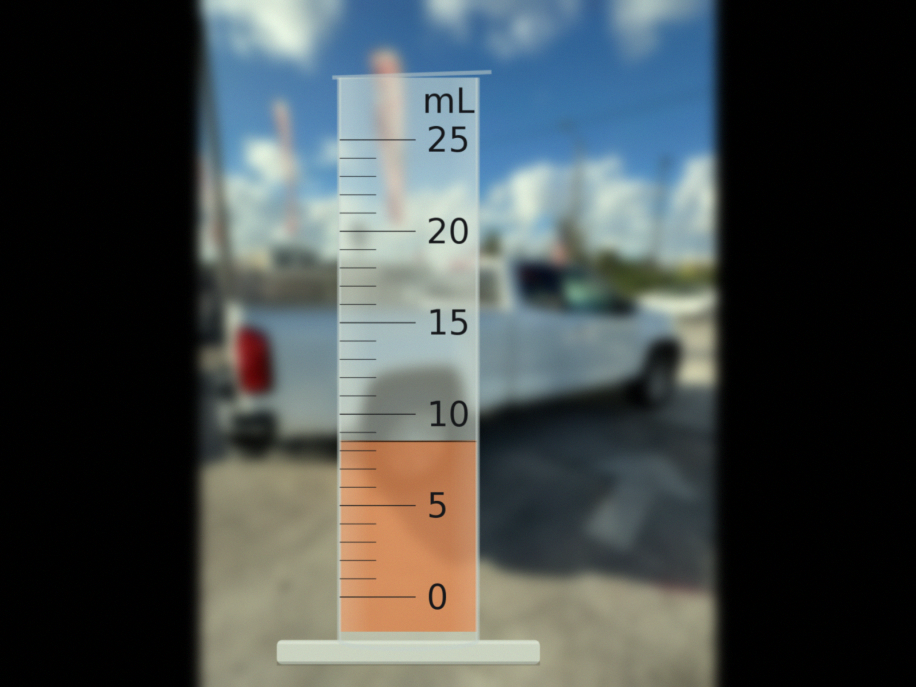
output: 8.5 (mL)
